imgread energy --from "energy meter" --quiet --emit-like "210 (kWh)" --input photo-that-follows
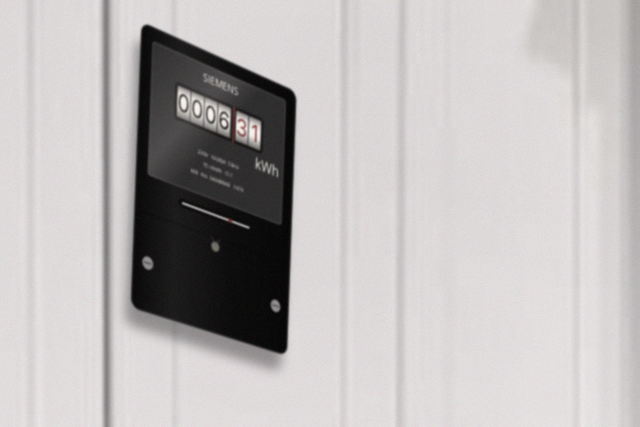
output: 6.31 (kWh)
